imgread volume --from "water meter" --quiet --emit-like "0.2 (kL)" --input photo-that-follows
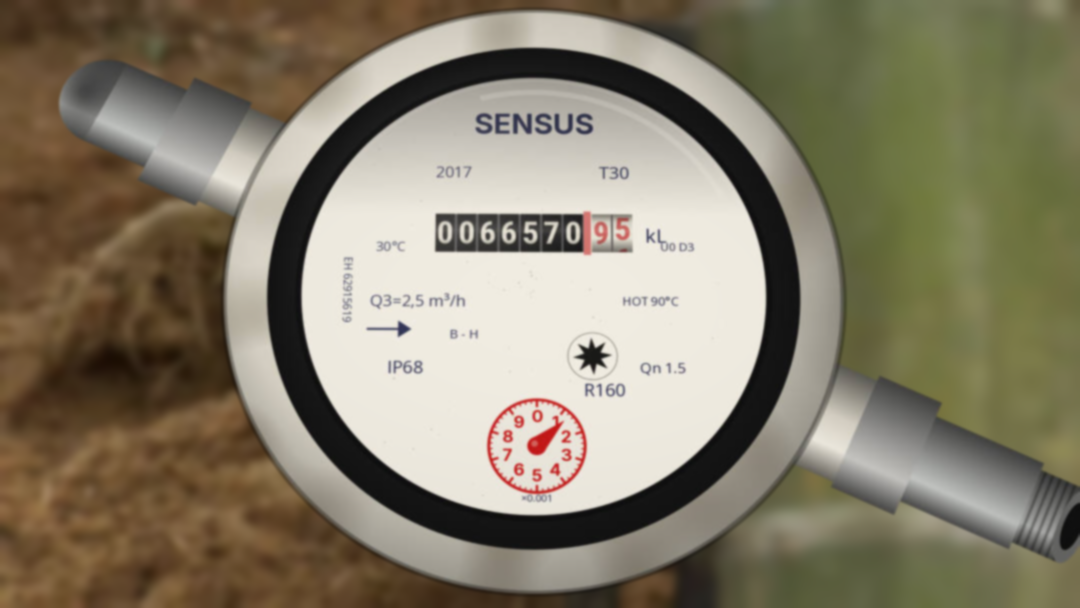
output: 66570.951 (kL)
